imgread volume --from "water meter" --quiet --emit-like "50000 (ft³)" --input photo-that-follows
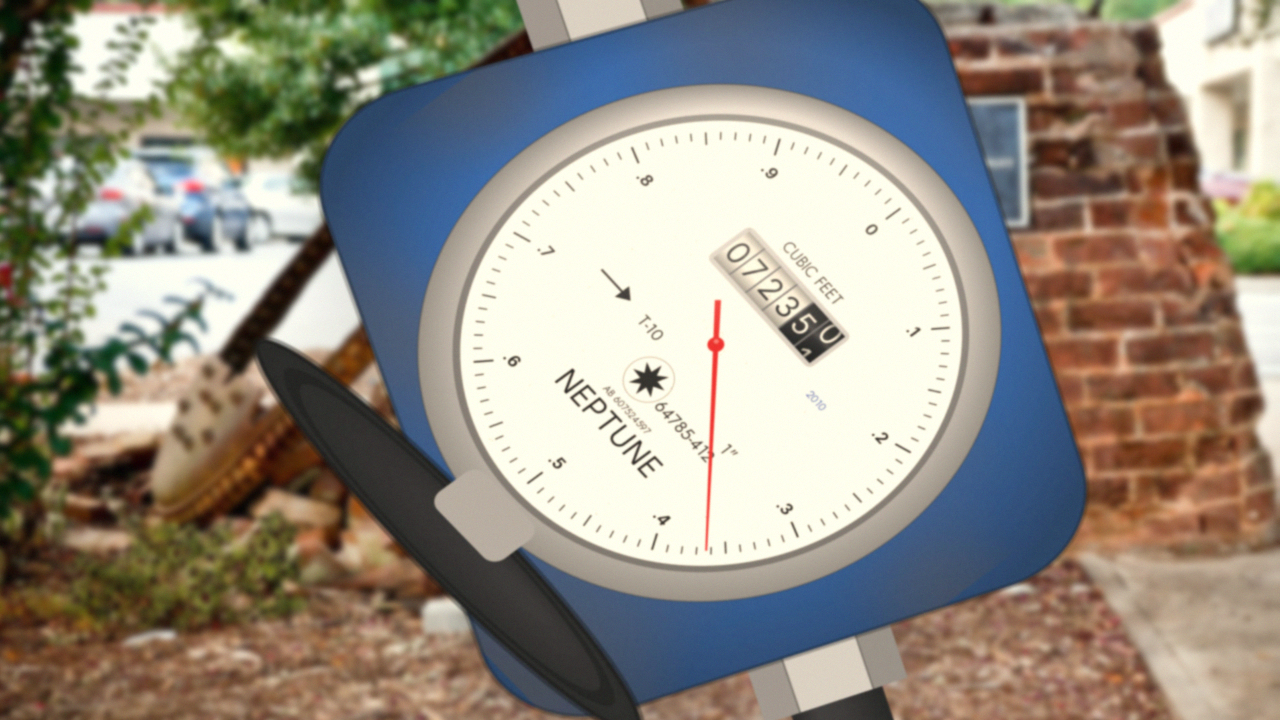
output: 72350.36 (ft³)
